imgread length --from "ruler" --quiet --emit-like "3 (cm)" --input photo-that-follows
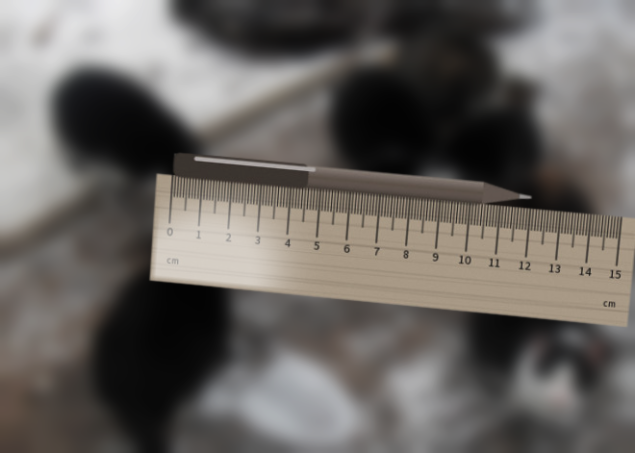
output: 12 (cm)
